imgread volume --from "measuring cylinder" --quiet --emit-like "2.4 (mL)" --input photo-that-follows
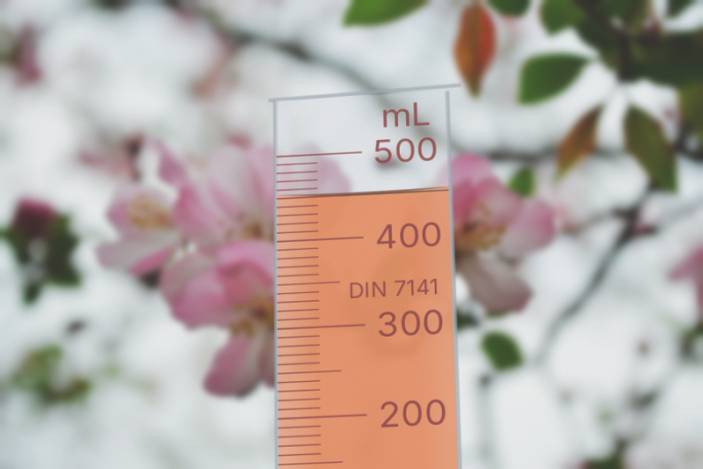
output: 450 (mL)
